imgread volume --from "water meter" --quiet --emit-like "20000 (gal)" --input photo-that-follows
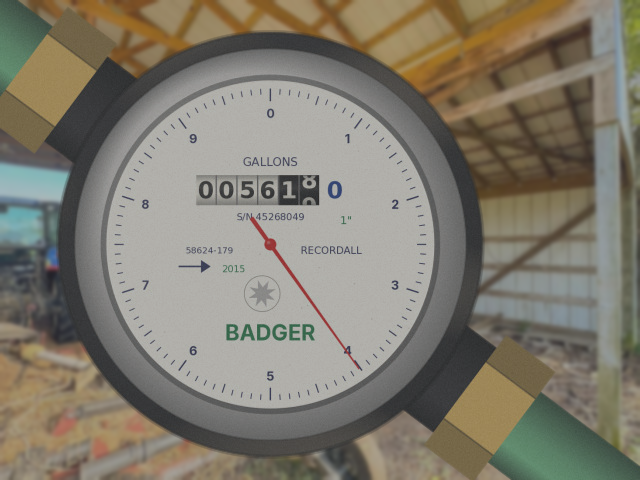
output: 56184.0 (gal)
